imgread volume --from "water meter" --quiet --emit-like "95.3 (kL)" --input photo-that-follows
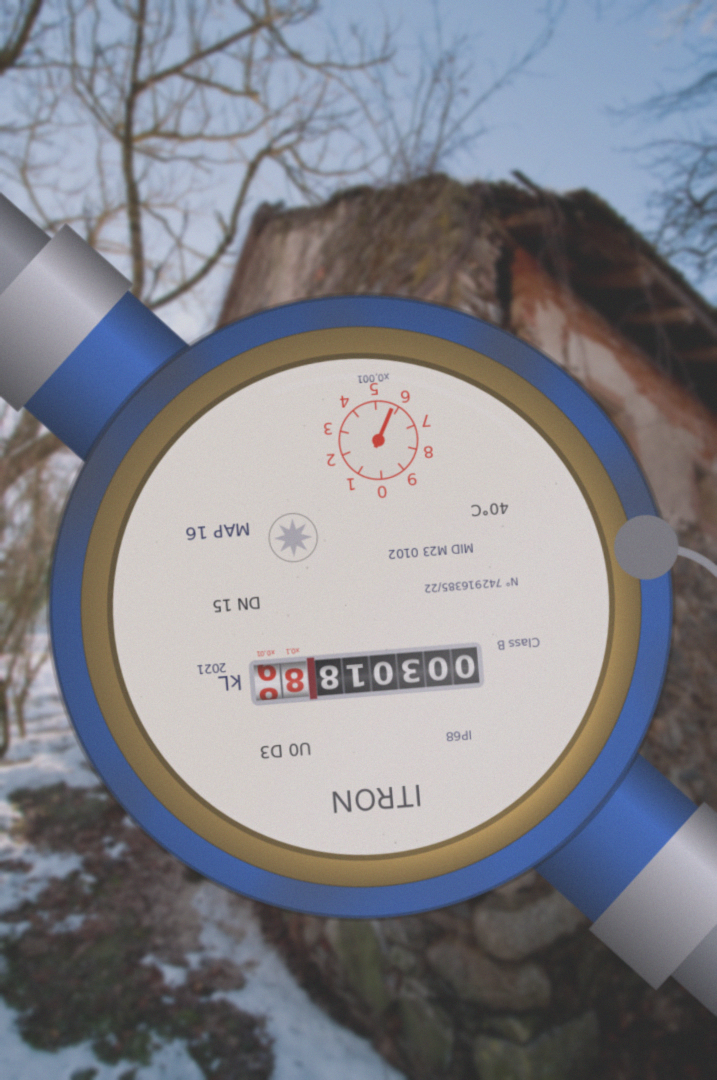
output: 3018.885 (kL)
